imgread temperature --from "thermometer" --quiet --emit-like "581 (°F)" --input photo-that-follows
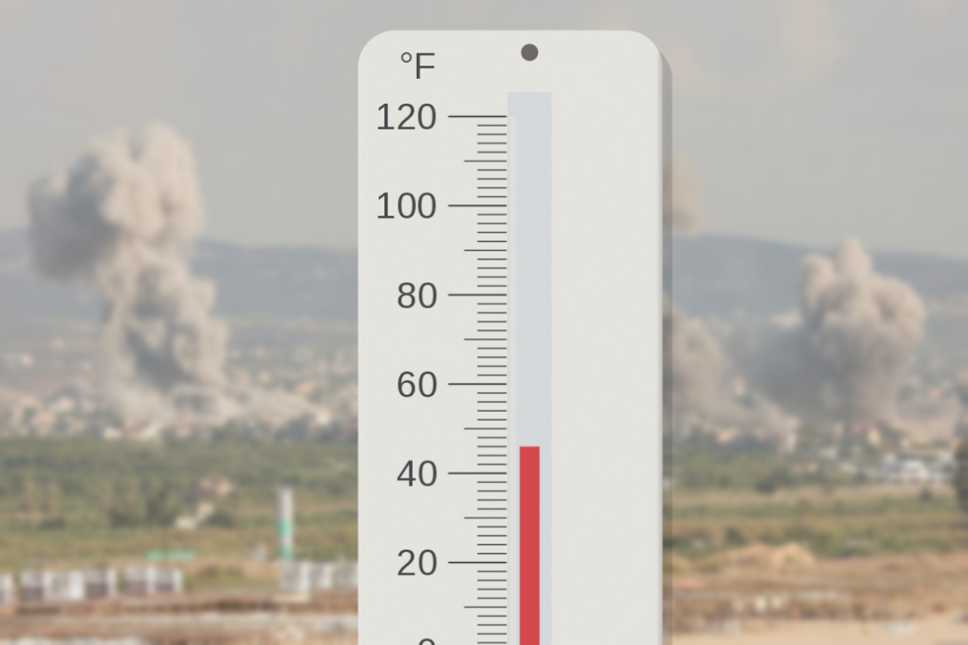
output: 46 (°F)
